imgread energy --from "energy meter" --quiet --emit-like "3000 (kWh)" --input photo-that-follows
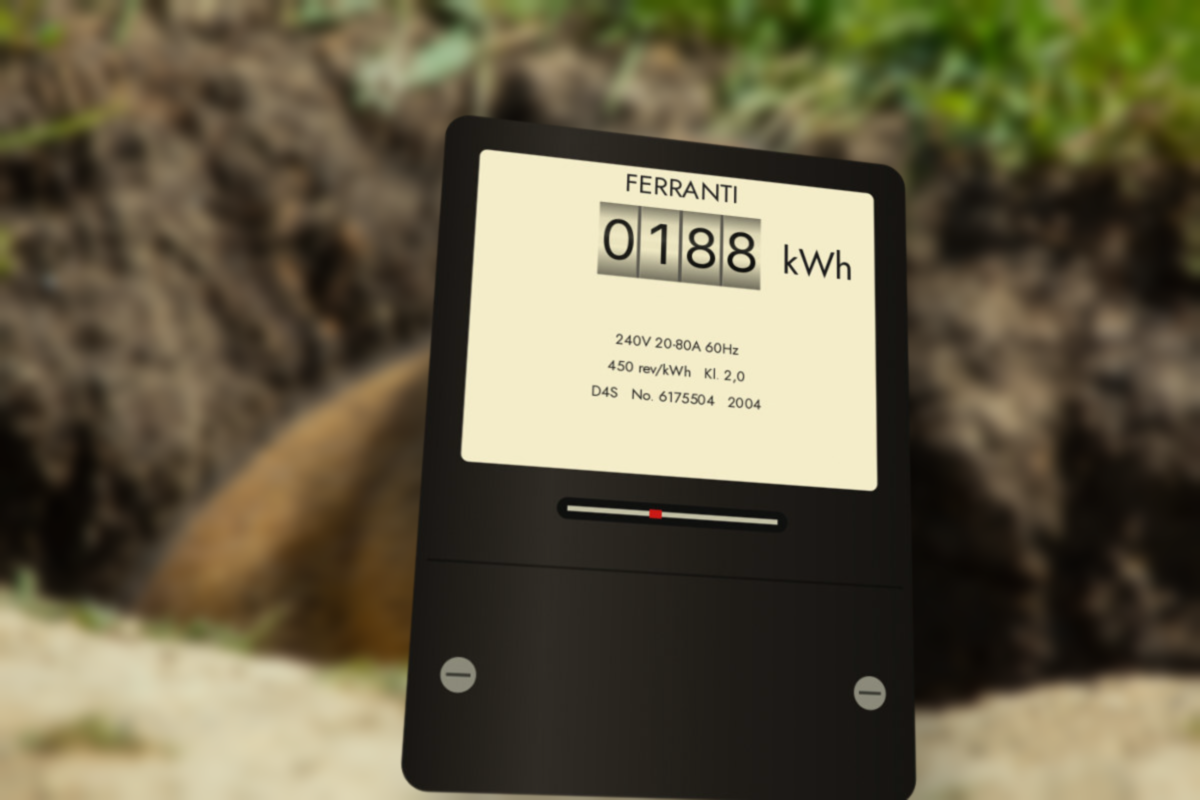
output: 188 (kWh)
